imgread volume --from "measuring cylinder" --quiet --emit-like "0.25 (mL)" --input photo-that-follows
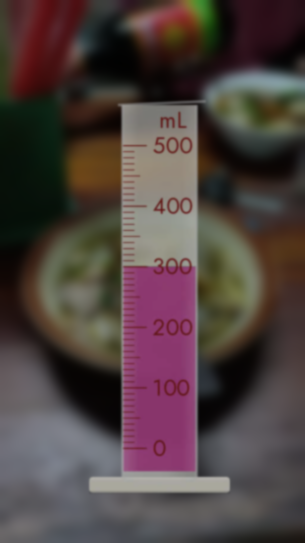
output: 300 (mL)
